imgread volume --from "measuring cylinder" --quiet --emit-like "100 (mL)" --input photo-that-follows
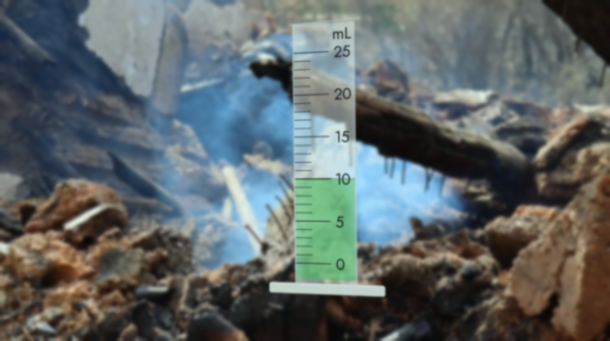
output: 10 (mL)
